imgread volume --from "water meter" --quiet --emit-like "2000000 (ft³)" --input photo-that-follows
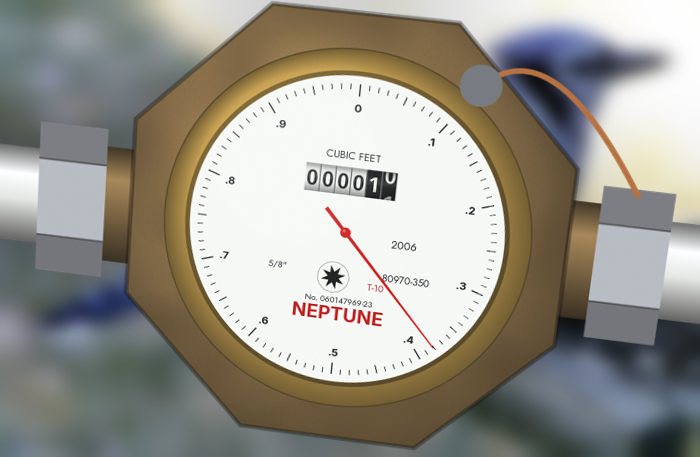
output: 10.38 (ft³)
